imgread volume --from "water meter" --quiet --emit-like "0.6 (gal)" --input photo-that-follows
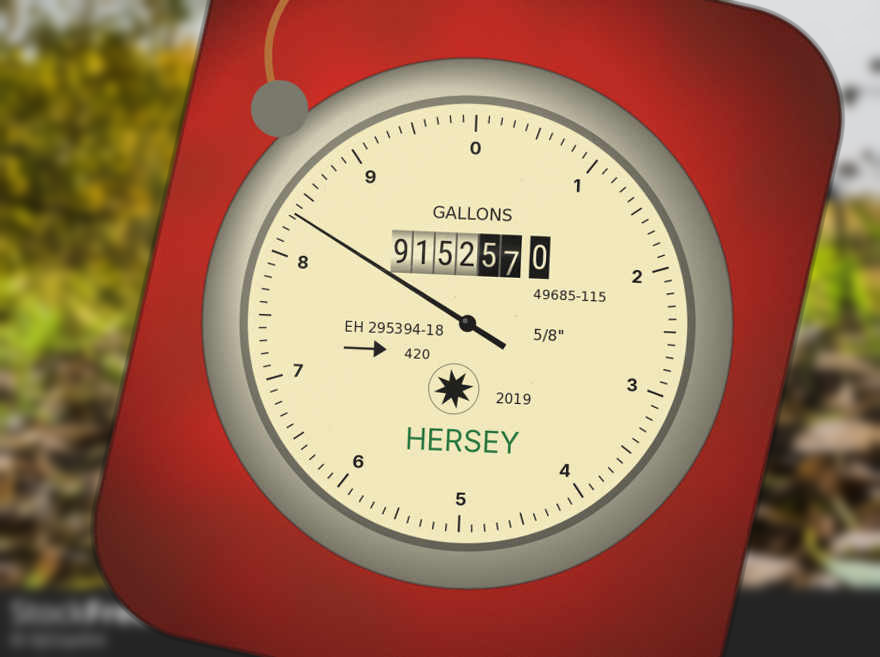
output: 9152568.3 (gal)
